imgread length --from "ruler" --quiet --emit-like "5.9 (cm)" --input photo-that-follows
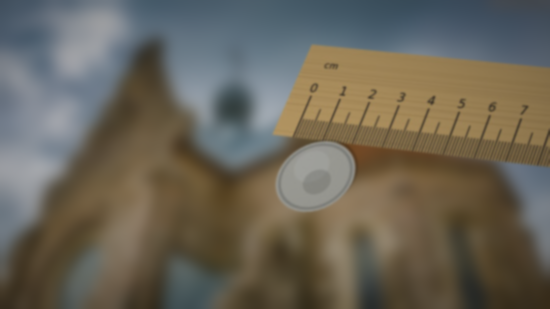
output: 2.5 (cm)
